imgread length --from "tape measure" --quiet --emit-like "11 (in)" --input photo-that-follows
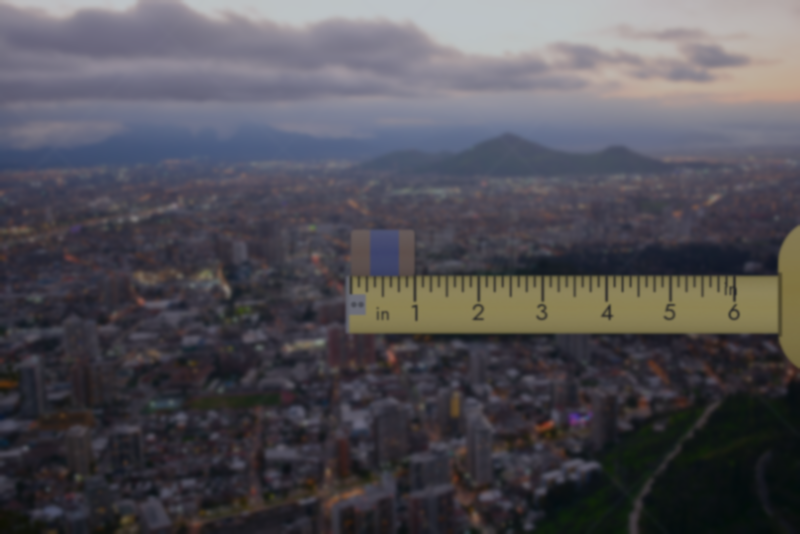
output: 1 (in)
